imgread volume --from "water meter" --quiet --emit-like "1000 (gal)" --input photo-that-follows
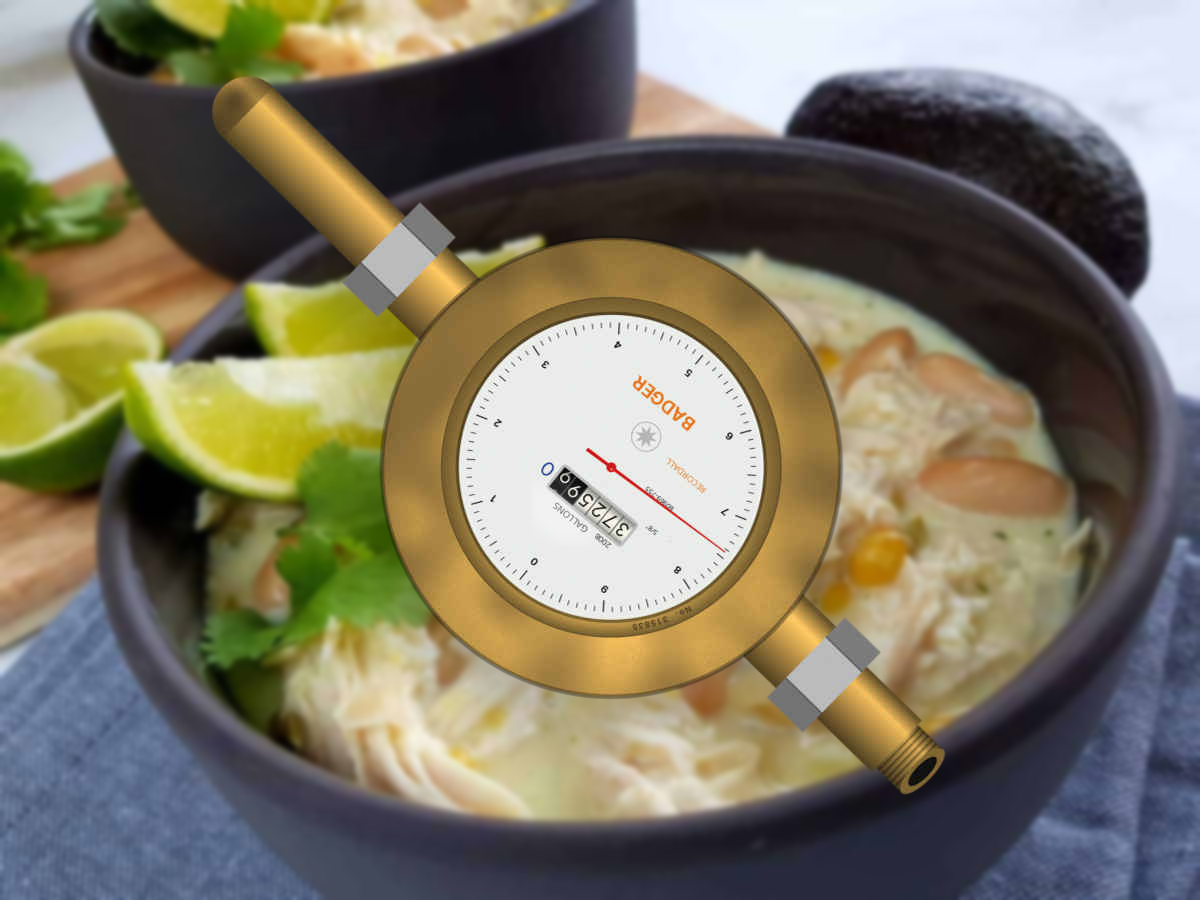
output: 3725987.4 (gal)
